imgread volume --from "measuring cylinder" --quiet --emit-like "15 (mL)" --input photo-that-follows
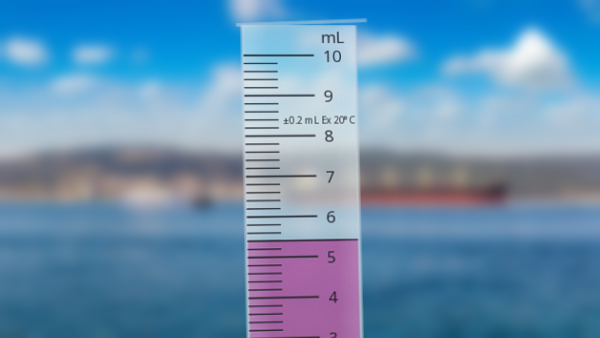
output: 5.4 (mL)
